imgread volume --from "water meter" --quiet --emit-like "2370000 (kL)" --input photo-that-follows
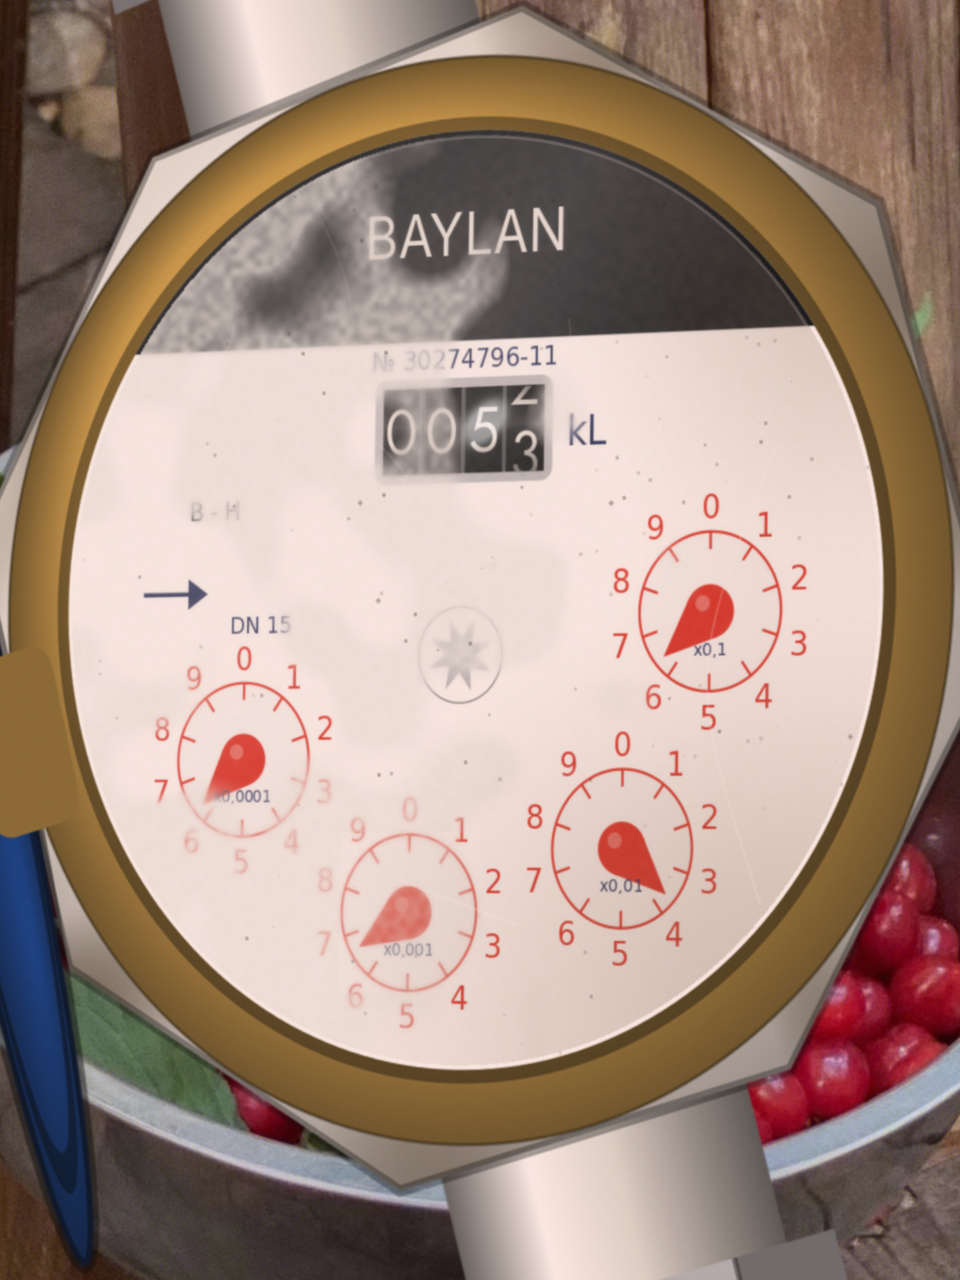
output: 52.6366 (kL)
